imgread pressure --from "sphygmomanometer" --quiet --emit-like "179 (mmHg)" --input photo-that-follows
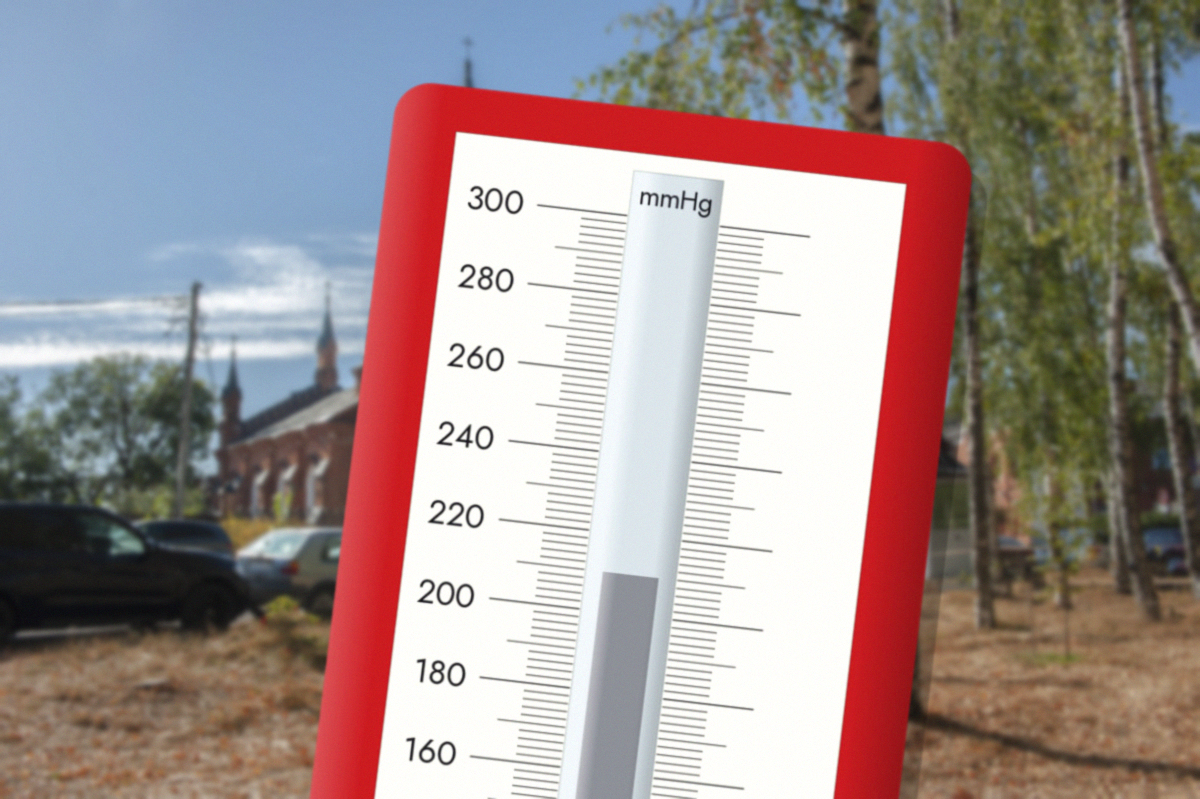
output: 210 (mmHg)
